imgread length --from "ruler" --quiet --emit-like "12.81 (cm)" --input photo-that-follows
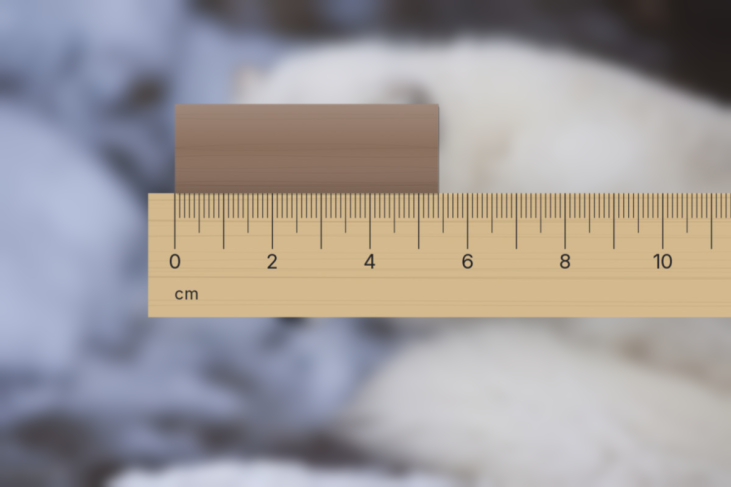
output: 5.4 (cm)
